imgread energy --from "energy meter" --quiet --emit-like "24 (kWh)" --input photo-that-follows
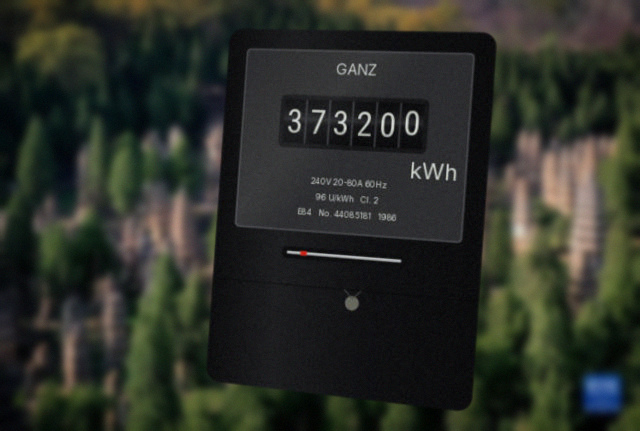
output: 373200 (kWh)
